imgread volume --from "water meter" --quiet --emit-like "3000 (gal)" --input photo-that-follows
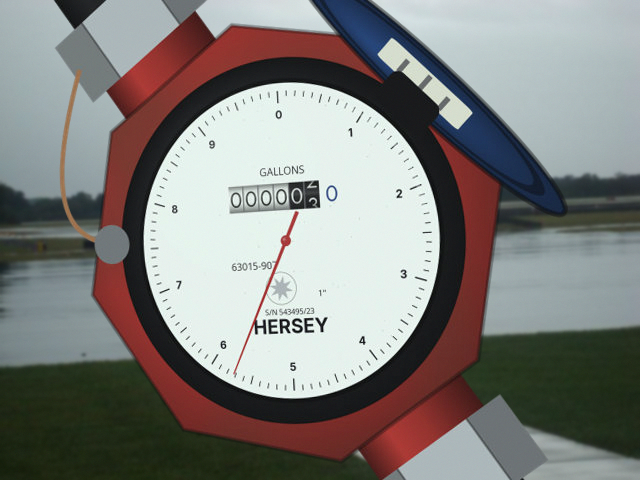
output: 25.7 (gal)
